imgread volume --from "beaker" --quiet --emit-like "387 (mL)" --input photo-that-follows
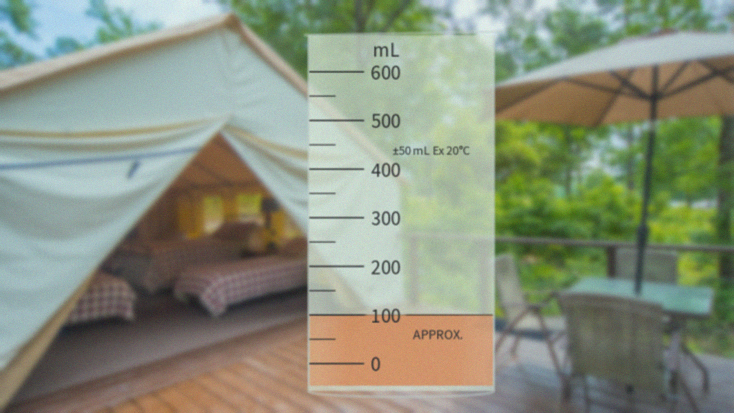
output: 100 (mL)
